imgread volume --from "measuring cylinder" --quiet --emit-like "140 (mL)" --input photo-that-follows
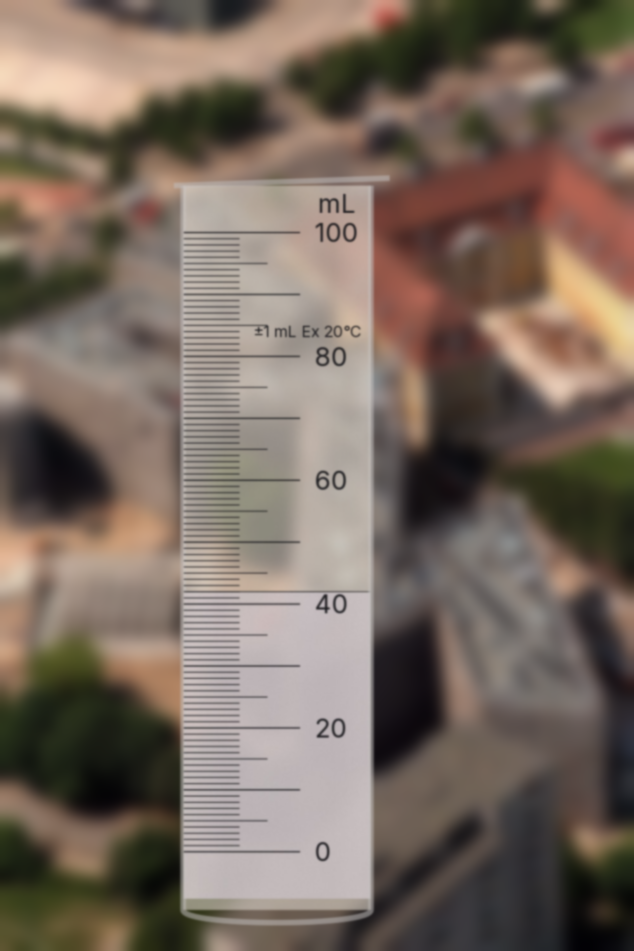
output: 42 (mL)
